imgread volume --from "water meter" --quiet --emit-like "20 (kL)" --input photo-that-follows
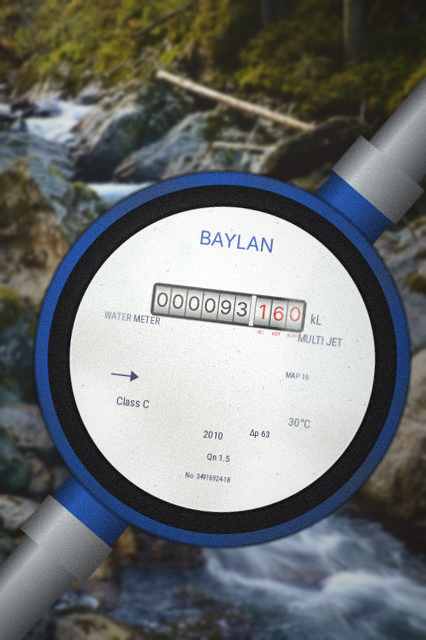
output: 93.160 (kL)
